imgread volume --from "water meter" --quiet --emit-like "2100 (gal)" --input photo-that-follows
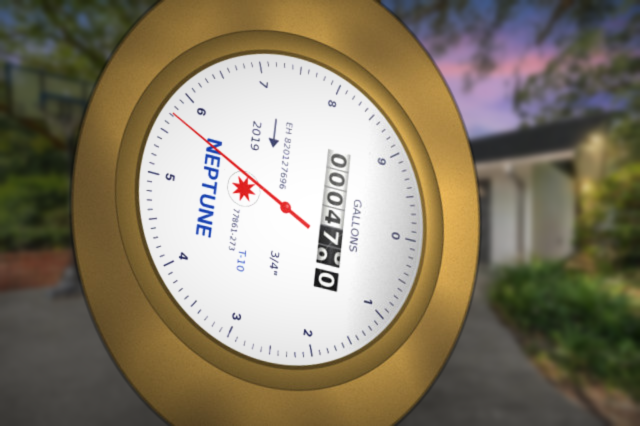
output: 4785.7 (gal)
